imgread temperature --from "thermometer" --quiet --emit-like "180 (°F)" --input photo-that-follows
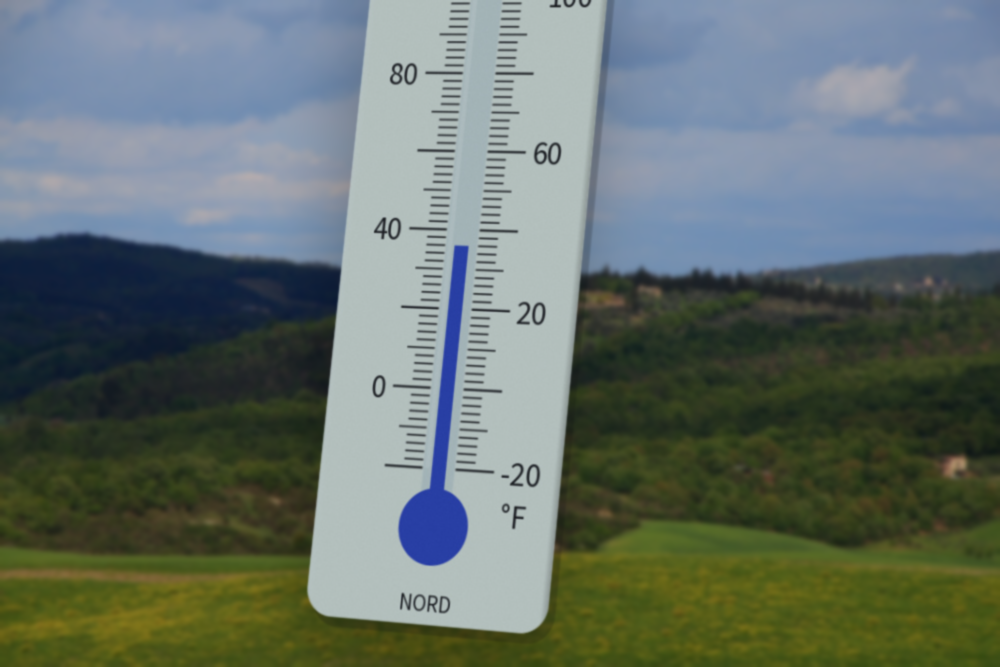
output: 36 (°F)
